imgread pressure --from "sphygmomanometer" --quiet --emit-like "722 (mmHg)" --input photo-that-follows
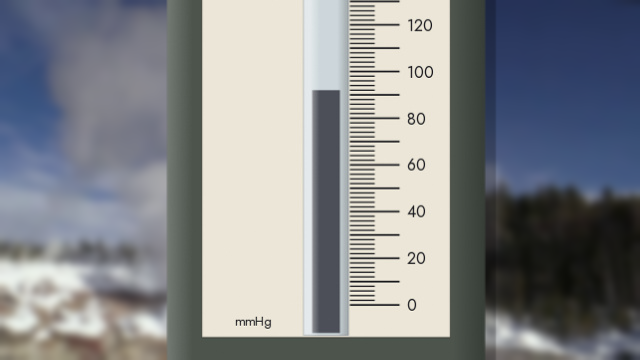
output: 92 (mmHg)
